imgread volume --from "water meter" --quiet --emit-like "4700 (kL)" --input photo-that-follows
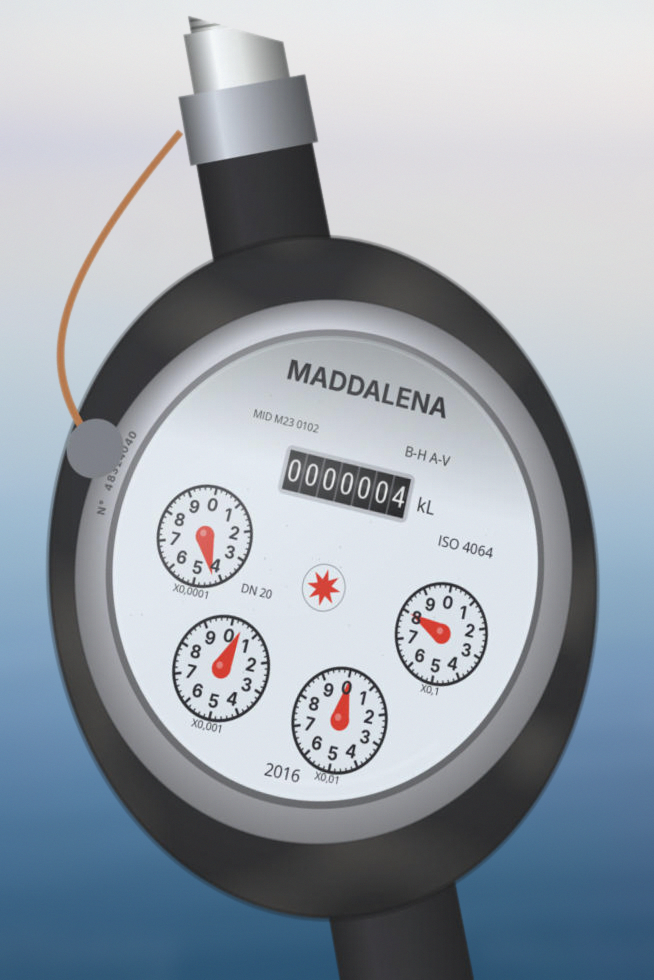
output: 4.8004 (kL)
